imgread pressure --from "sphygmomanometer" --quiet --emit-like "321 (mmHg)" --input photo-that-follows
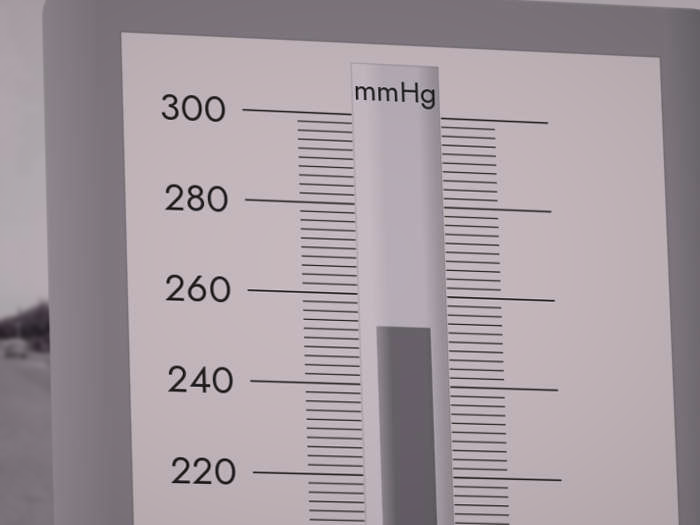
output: 253 (mmHg)
